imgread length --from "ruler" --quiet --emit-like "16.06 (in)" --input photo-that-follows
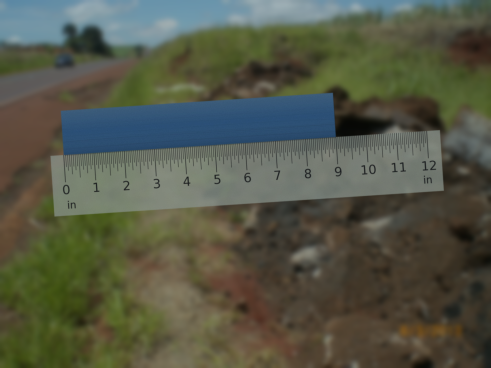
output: 9 (in)
